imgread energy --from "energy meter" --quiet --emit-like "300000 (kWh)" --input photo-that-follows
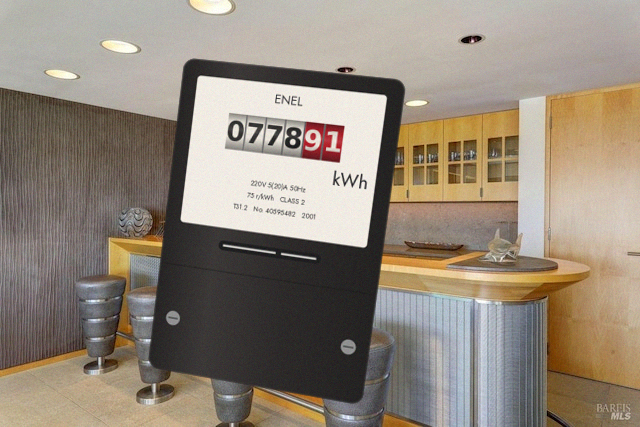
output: 778.91 (kWh)
